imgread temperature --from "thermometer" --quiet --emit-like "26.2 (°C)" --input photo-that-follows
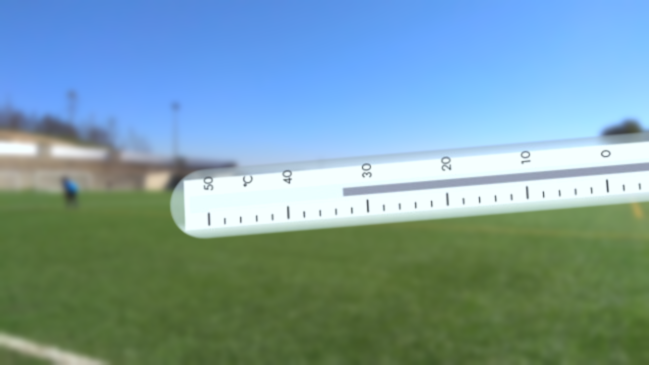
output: 33 (°C)
